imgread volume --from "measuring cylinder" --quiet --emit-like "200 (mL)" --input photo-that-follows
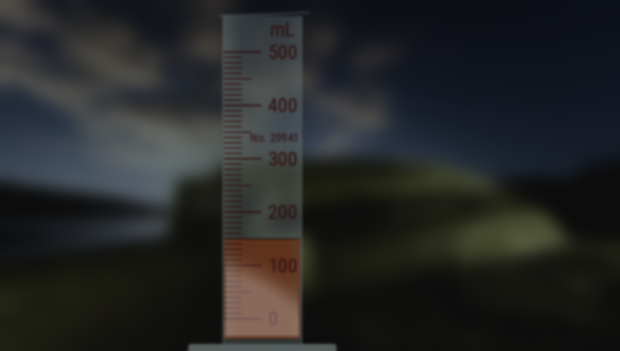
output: 150 (mL)
